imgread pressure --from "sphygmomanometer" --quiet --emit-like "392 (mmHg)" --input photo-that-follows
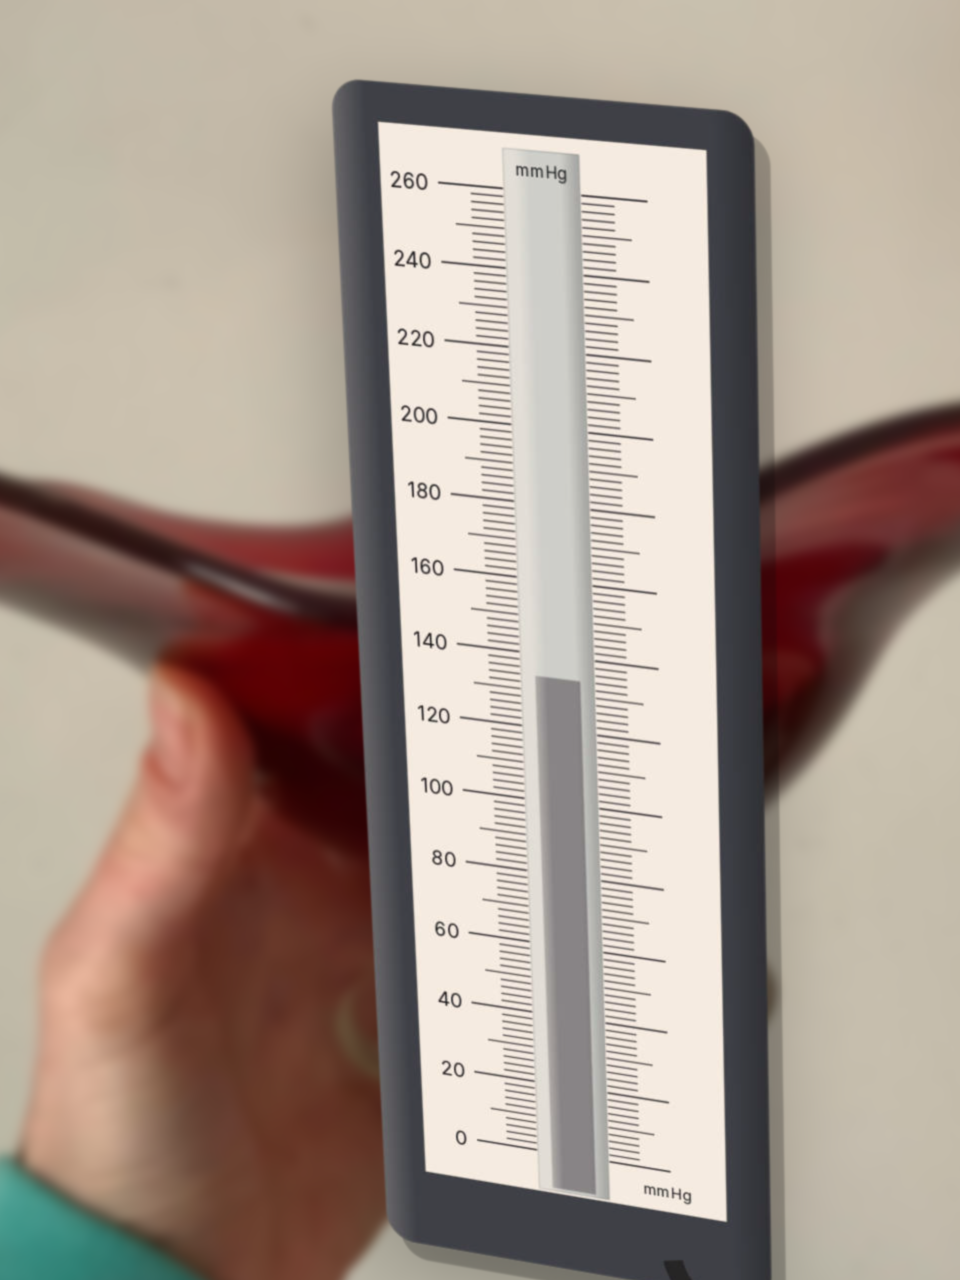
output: 134 (mmHg)
